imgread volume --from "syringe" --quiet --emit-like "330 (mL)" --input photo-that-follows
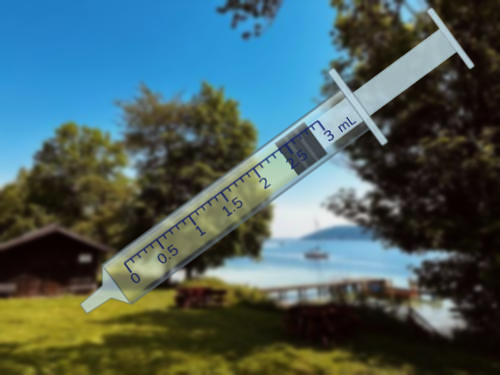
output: 2.4 (mL)
